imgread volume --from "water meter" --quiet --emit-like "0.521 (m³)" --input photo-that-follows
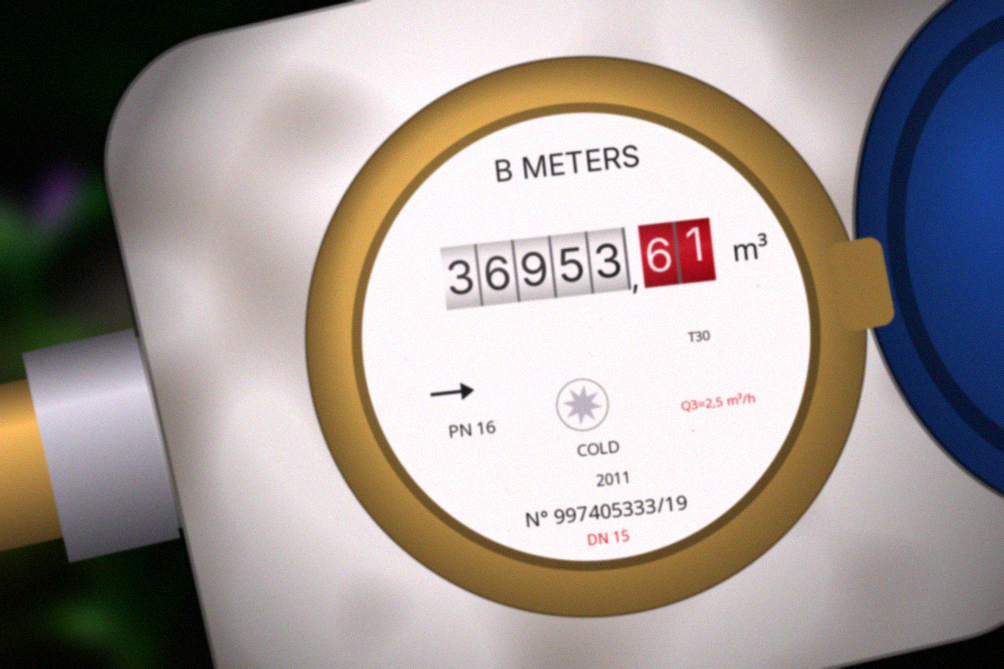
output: 36953.61 (m³)
